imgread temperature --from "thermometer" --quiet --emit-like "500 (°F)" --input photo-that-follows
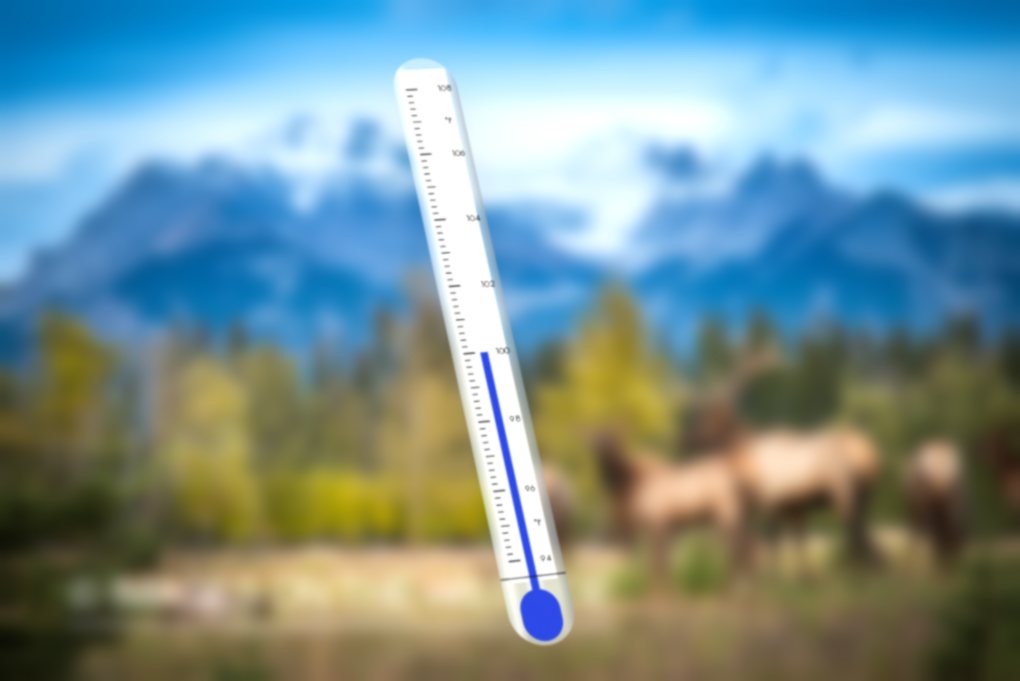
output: 100 (°F)
